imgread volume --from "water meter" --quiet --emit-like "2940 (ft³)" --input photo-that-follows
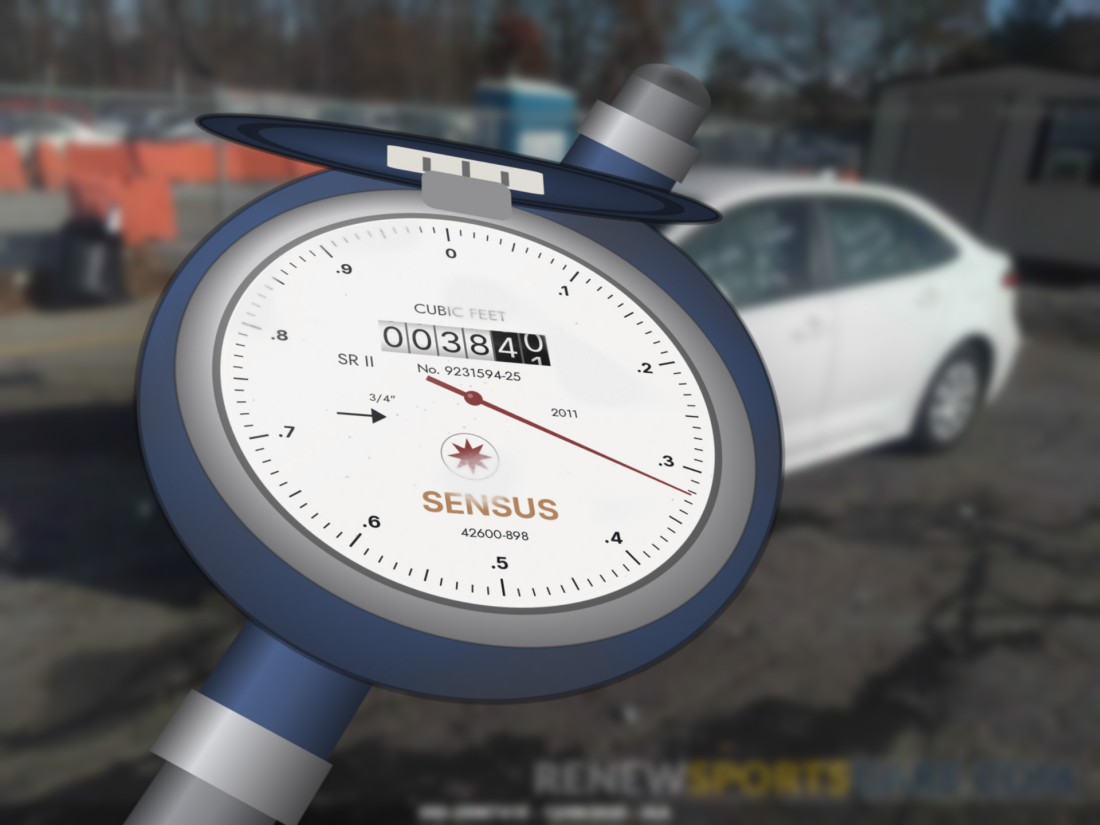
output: 3840.32 (ft³)
